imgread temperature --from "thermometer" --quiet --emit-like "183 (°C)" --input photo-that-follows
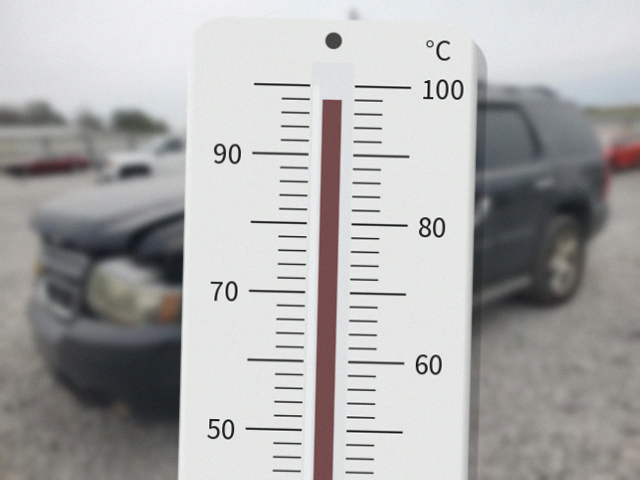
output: 98 (°C)
